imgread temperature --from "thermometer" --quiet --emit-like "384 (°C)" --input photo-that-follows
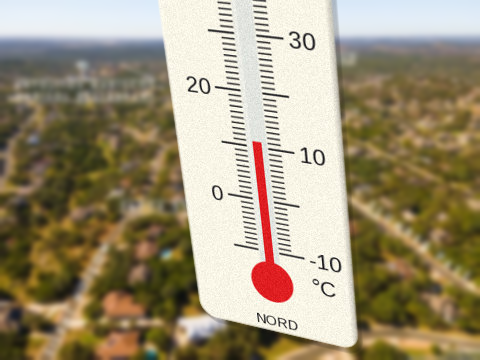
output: 11 (°C)
